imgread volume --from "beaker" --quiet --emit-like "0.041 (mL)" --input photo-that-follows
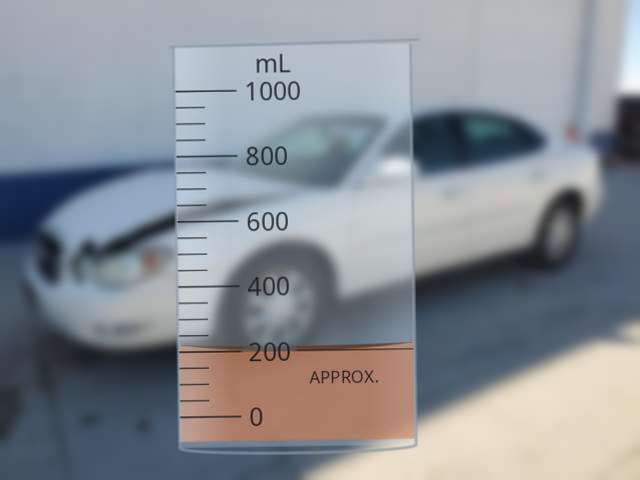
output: 200 (mL)
